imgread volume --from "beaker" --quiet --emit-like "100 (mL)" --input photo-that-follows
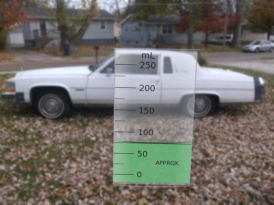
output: 75 (mL)
